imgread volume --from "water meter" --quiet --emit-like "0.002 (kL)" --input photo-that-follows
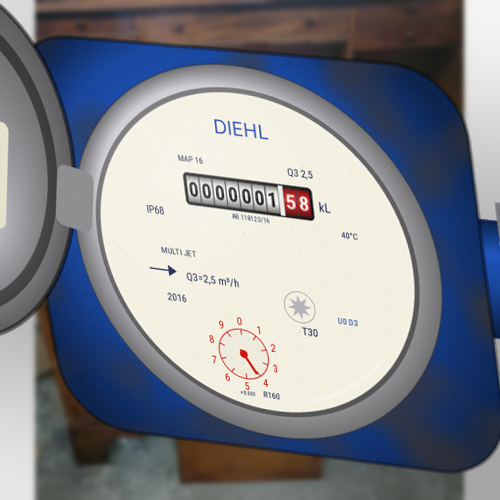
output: 1.584 (kL)
